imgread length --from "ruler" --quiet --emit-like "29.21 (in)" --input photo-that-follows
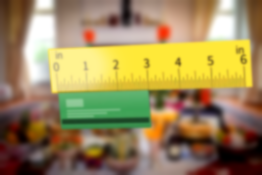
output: 3 (in)
